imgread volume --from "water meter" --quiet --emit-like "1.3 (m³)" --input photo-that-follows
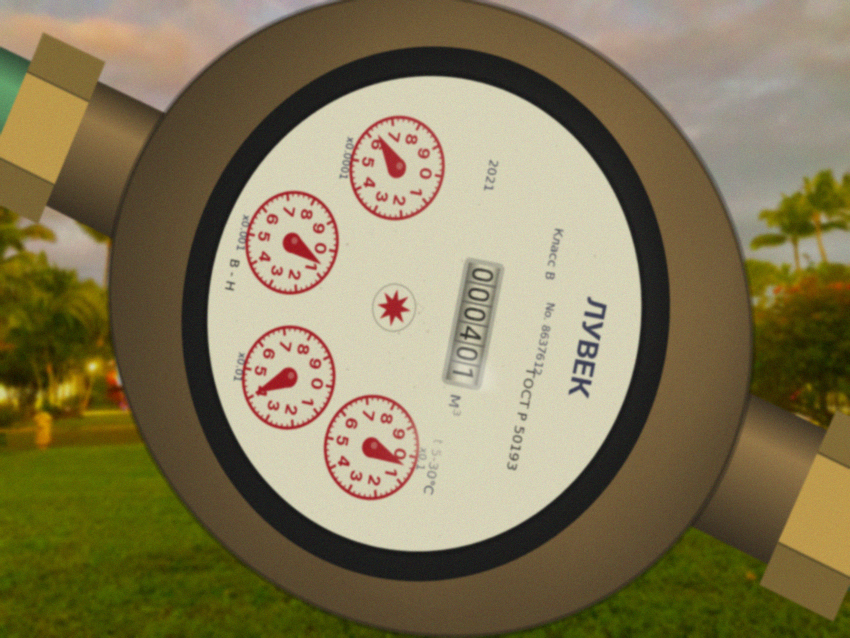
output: 401.0406 (m³)
